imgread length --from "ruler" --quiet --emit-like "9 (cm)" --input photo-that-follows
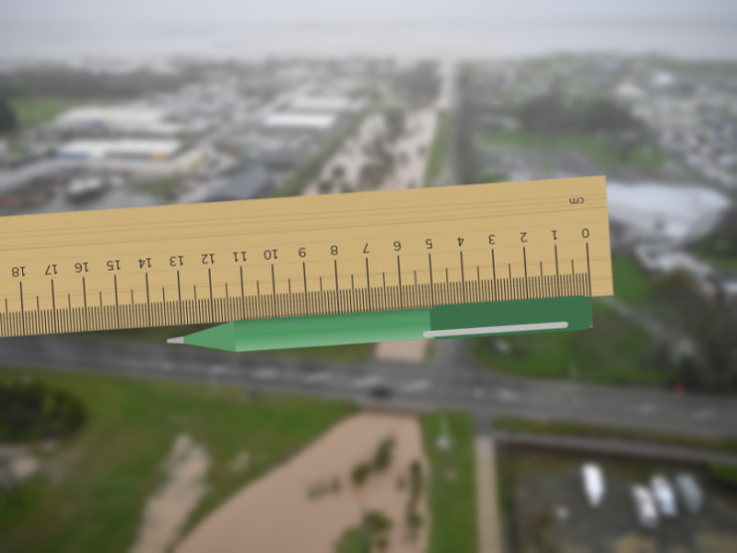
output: 13.5 (cm)
